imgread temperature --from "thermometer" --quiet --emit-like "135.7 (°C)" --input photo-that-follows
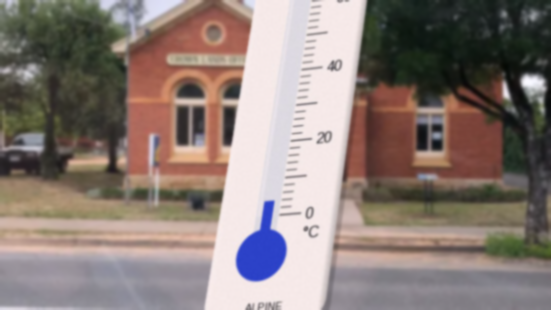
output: 4 (°C)
